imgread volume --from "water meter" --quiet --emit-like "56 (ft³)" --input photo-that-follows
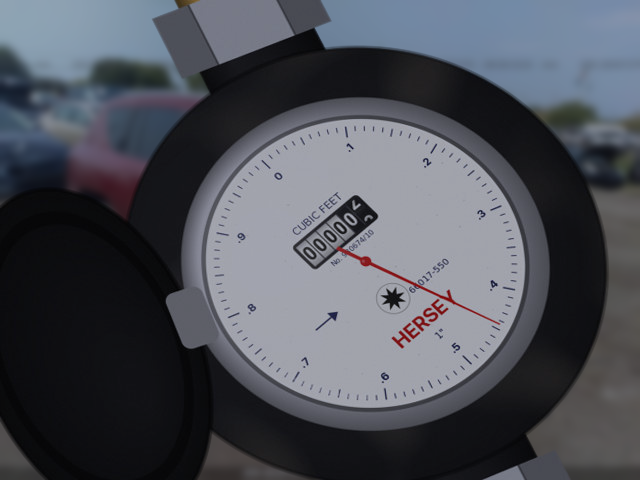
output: 2.44 (ft³)
